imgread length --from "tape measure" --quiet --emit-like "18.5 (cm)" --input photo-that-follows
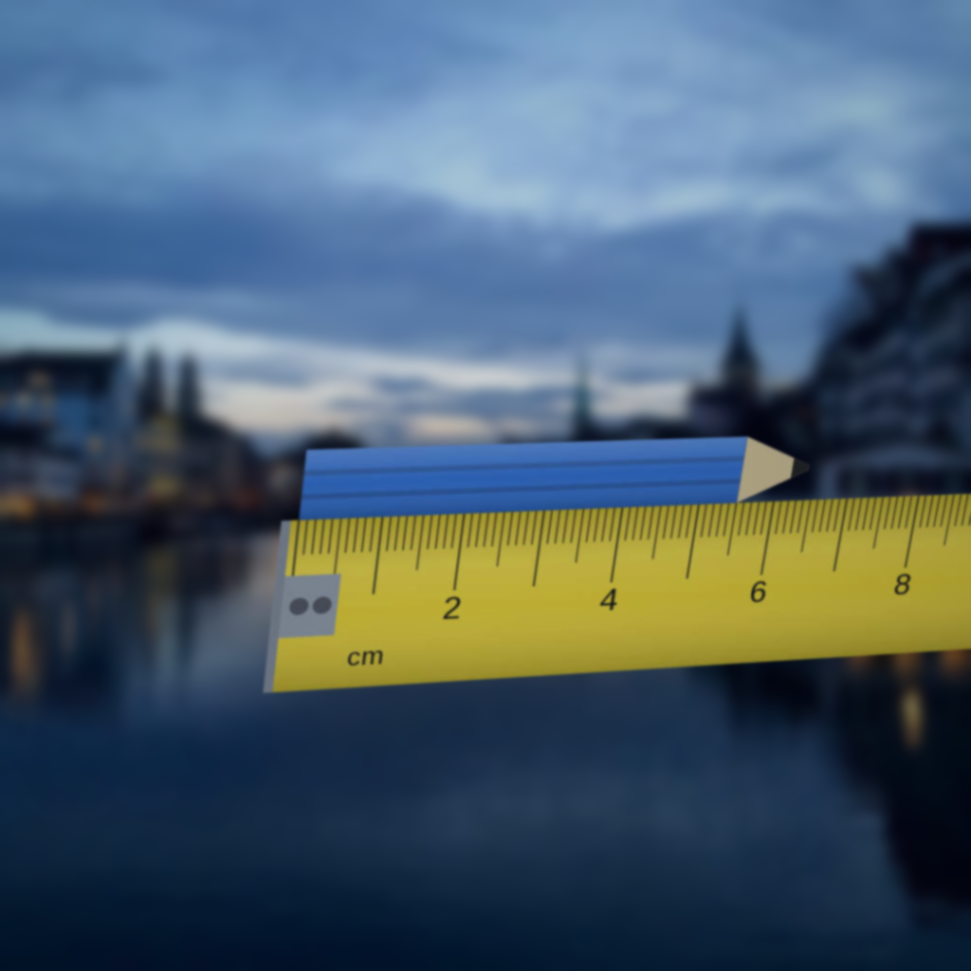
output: 6.4 (cm)
